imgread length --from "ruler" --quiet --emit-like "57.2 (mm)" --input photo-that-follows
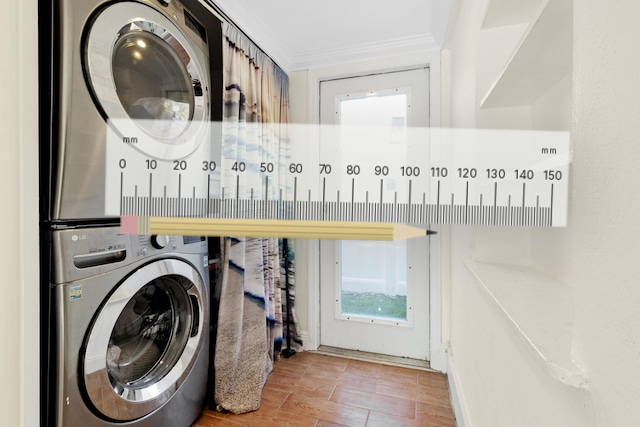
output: 110 (mm)
